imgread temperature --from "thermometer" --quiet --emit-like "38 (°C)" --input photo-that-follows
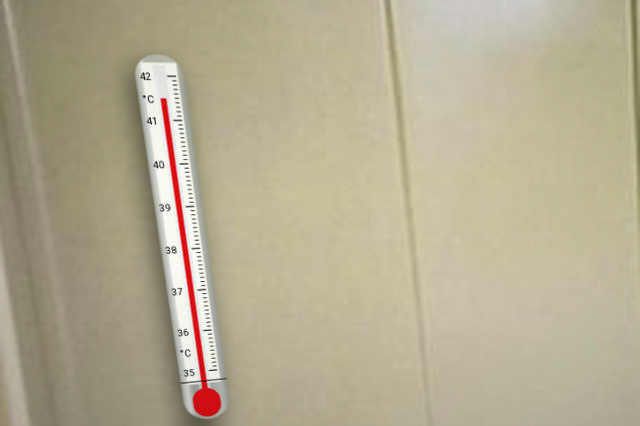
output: 41.5 (°C)
